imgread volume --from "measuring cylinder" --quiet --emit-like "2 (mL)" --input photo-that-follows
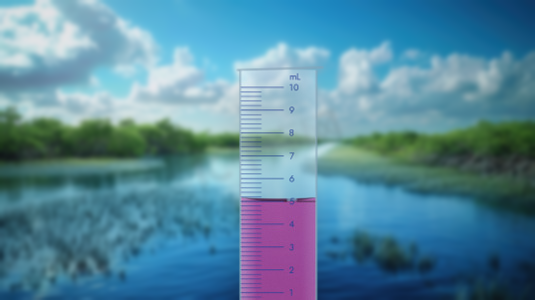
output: 5 (mL)
